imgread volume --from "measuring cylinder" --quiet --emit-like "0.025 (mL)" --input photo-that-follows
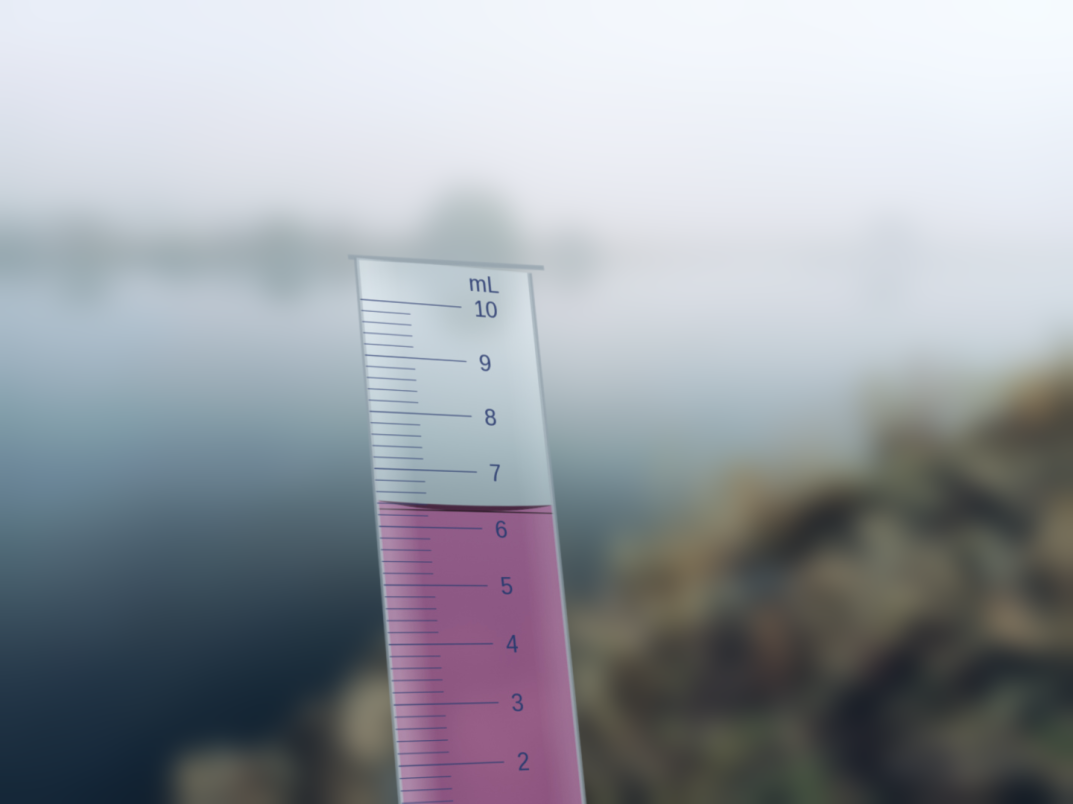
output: 6.3 (mL)
